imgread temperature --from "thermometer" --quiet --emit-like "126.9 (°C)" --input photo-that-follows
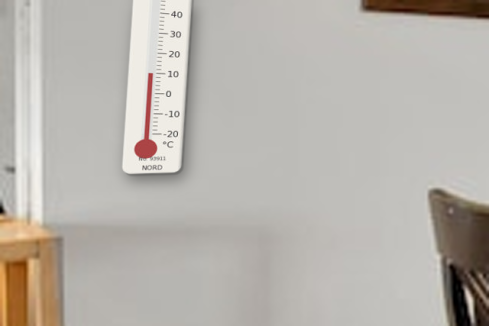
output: 10 (°C)
